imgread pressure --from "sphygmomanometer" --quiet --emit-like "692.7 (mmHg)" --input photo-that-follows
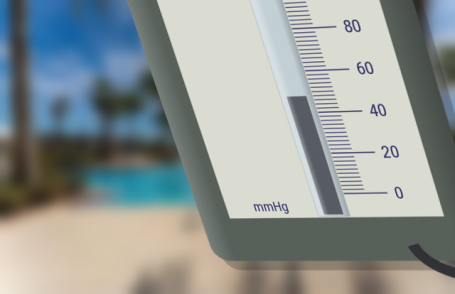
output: 48 (mmHg)
